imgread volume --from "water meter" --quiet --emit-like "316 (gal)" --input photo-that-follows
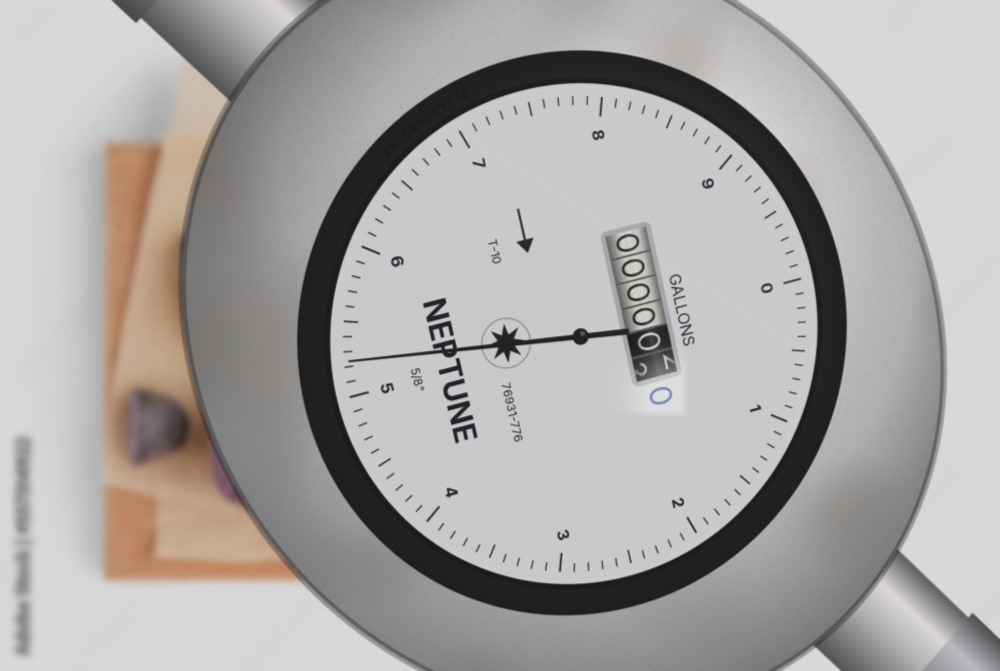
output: 25.2 (gal)
